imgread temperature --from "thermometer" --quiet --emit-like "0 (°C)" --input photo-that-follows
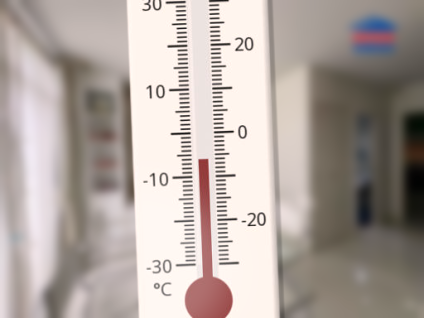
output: -6 (°C)
